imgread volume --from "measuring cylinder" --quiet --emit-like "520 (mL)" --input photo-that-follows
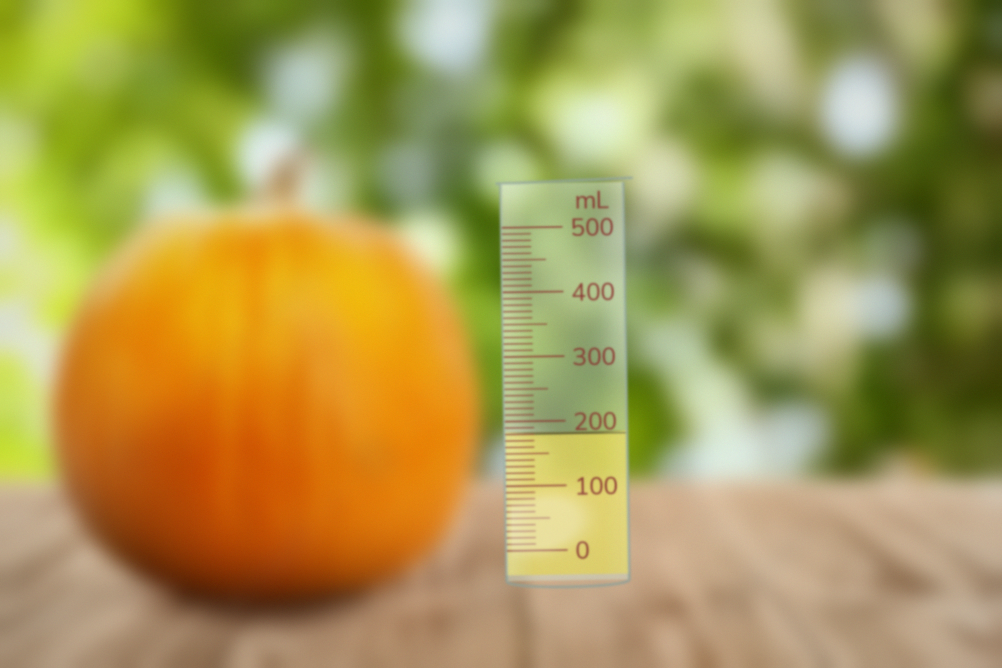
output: 180 (mL)
